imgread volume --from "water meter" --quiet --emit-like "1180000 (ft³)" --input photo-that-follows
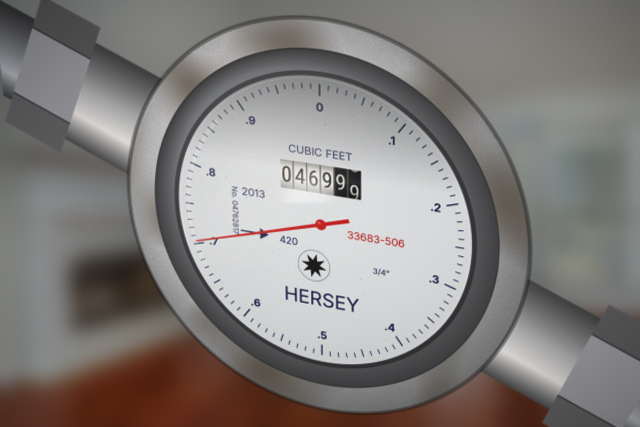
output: 46998.70 (ft³)
